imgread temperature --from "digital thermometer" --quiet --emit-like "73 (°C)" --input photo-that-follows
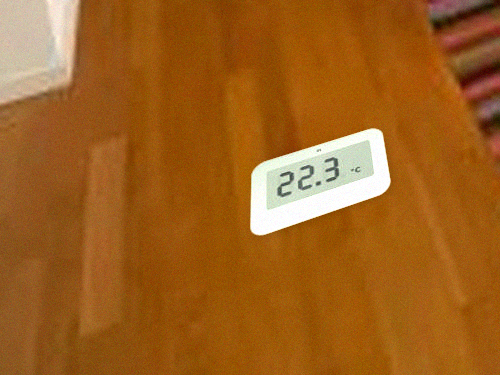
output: 22.3 (°C)
